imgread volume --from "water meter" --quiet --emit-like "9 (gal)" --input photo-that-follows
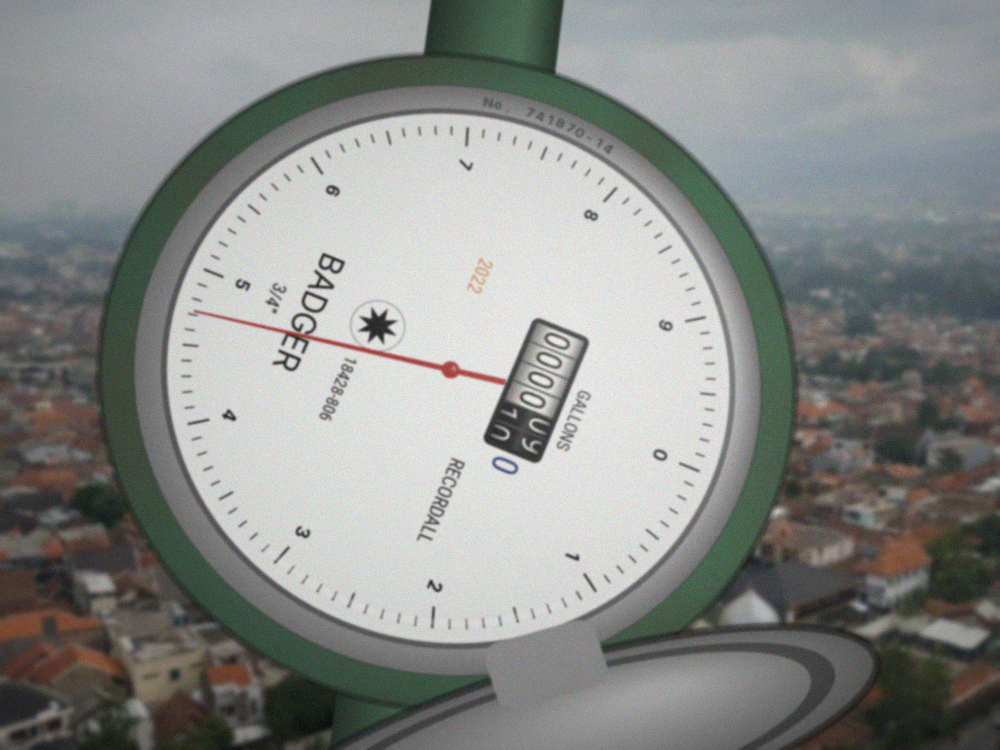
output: 94.7 (gal)
